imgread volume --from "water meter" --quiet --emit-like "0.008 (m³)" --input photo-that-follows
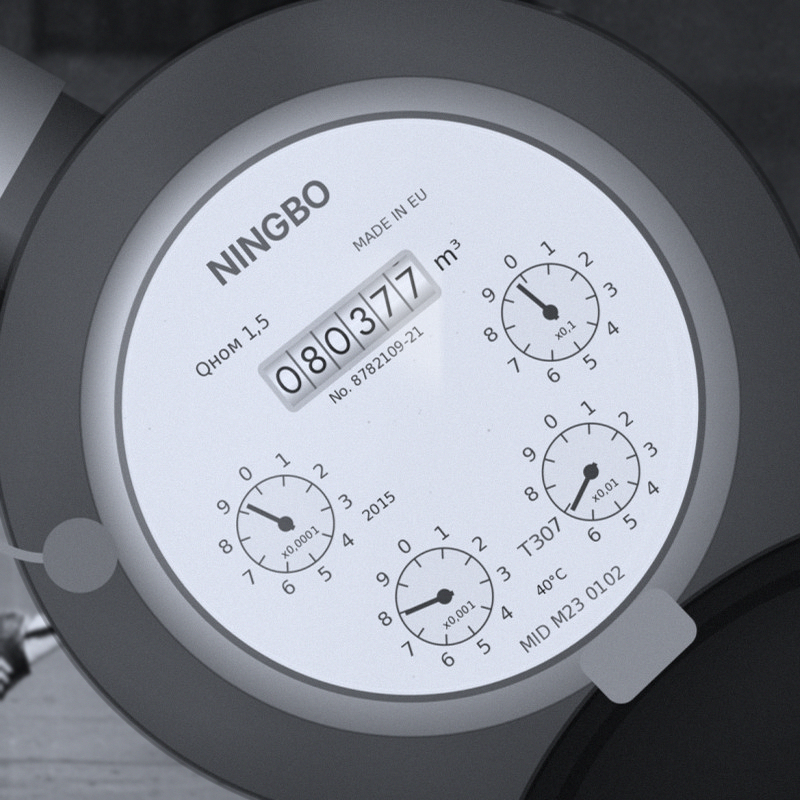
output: 80376.9679 (m³)
